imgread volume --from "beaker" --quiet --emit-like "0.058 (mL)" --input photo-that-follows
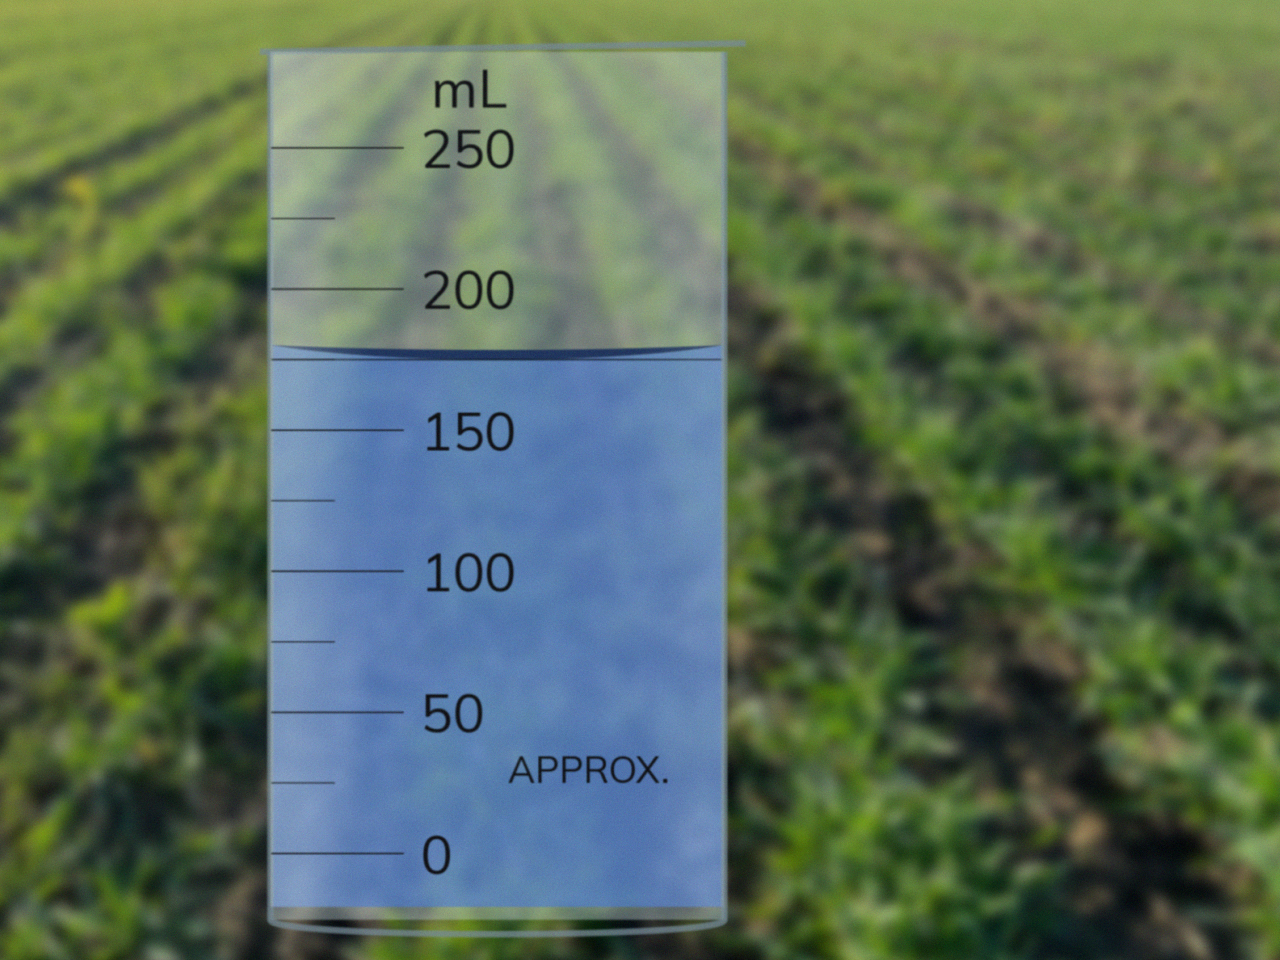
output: 175 (mL)
